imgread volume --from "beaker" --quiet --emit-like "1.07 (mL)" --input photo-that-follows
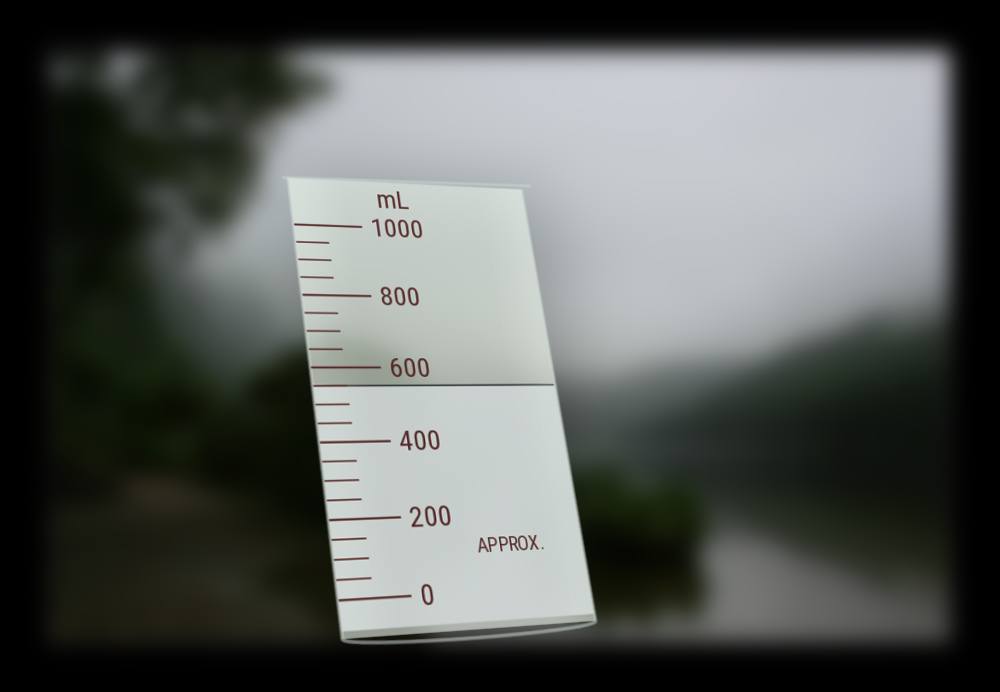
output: 550 (mL)
